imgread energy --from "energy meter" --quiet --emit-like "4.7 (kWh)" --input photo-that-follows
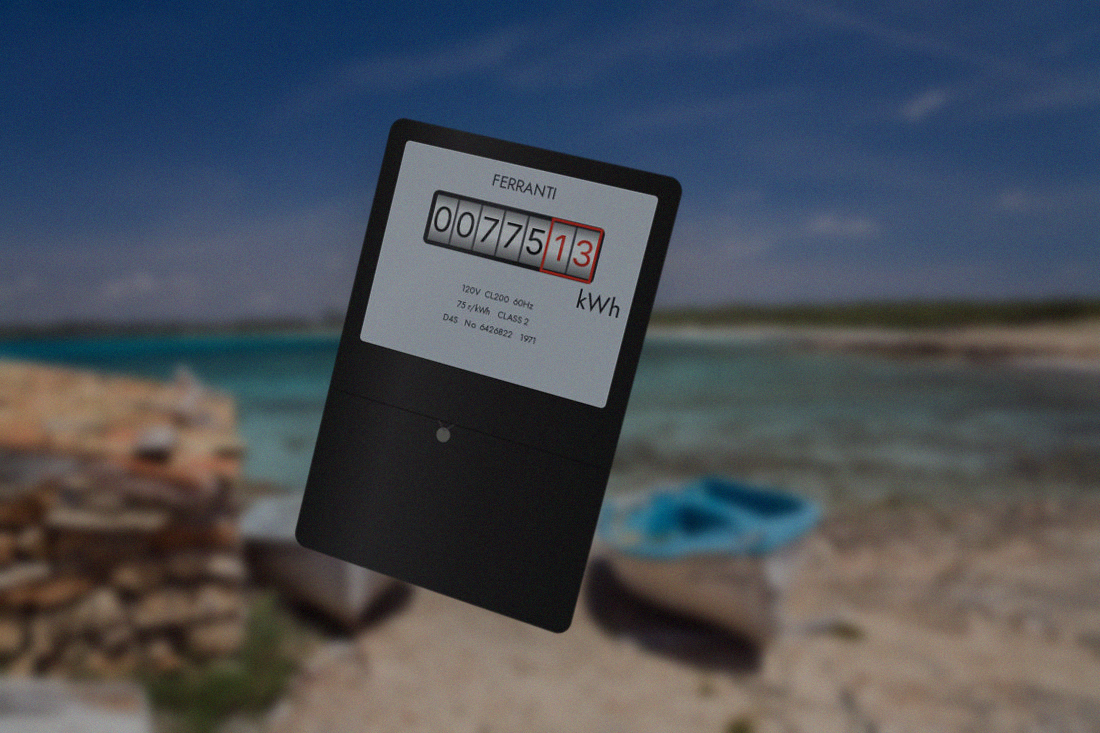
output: 775.13 (kWh)
